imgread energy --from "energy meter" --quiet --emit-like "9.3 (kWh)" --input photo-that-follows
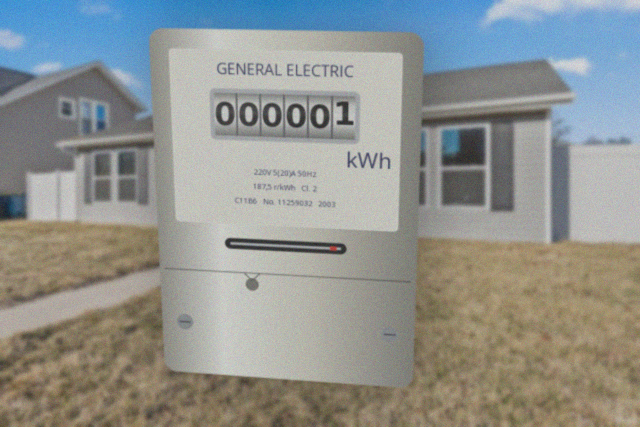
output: 1 (kWh)
